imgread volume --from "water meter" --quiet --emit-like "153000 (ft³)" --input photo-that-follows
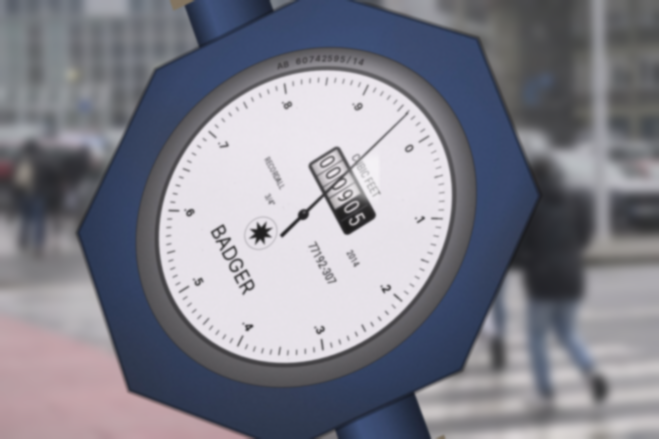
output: 904.96 (ft³)
